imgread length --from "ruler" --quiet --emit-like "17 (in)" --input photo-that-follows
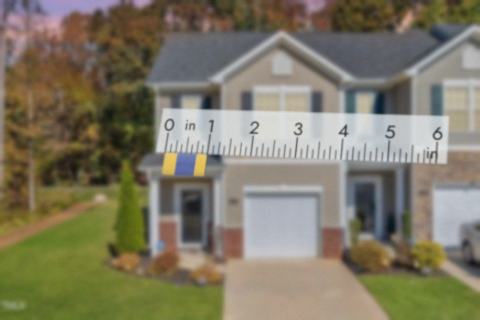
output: 1 (in)
